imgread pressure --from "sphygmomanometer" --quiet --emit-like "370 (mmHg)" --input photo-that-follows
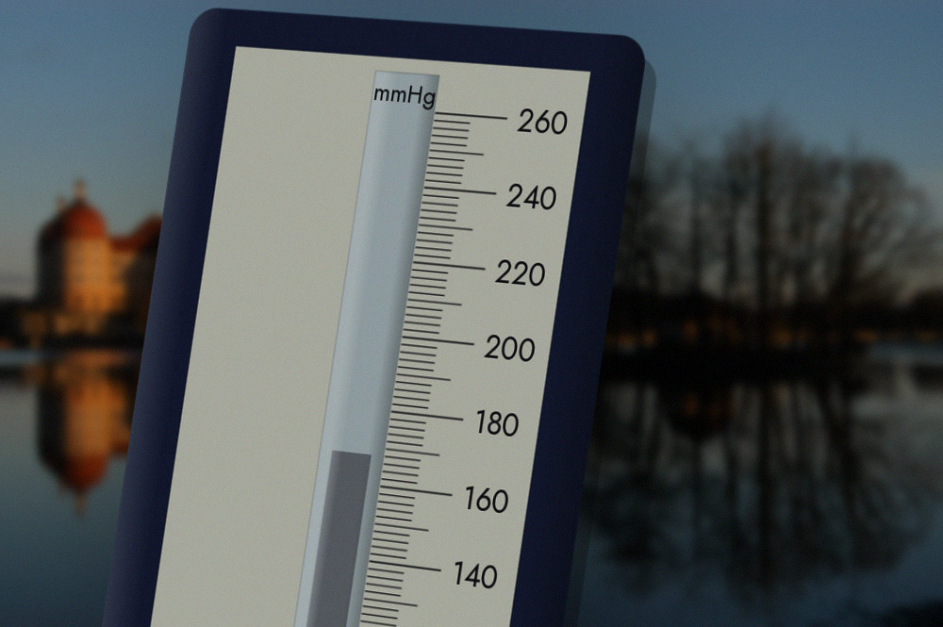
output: 168 (mmHg)
